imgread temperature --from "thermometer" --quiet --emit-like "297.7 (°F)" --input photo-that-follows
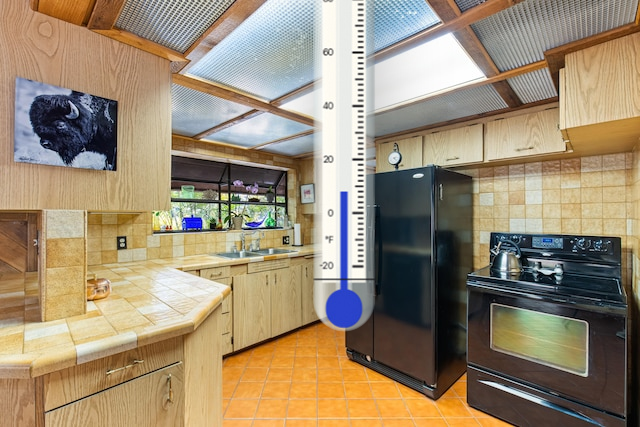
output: 8 (°F)
